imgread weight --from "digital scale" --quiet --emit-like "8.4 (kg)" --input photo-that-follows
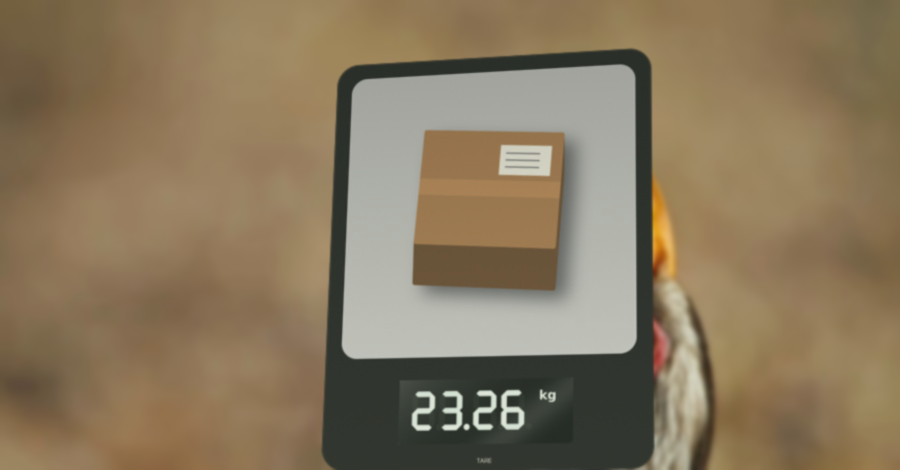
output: 23.26 (kg)
